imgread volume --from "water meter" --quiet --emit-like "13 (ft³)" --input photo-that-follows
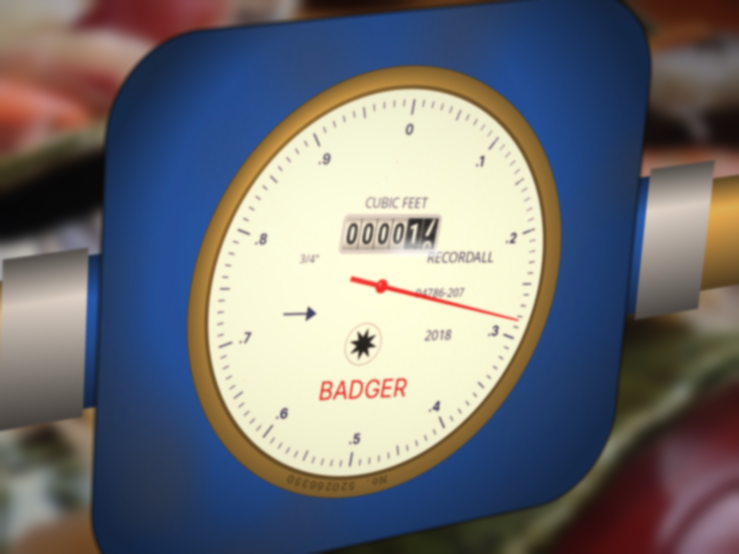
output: 17.28 (ft³)
